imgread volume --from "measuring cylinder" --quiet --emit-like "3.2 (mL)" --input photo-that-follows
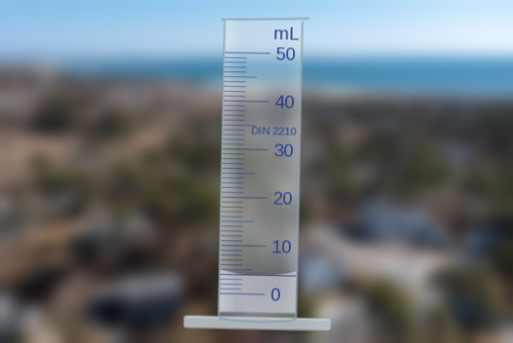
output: 4 (mL)
